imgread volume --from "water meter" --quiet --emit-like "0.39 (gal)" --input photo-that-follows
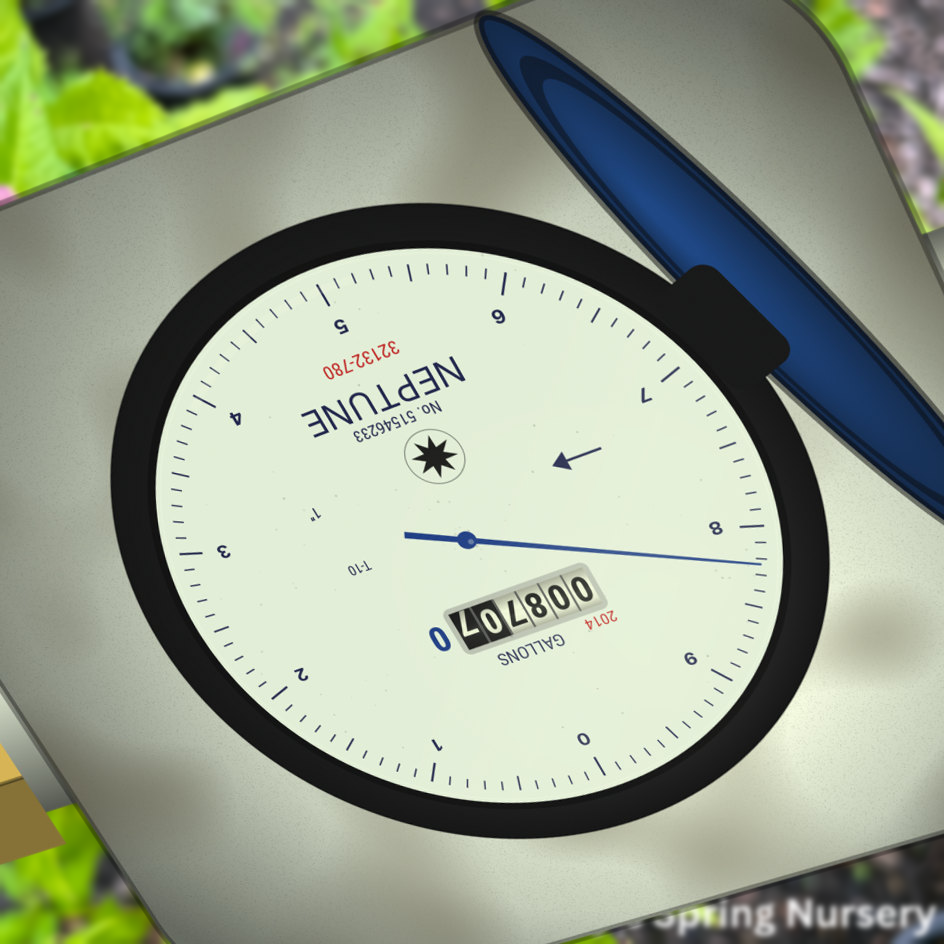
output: 87068.2 (gal)
